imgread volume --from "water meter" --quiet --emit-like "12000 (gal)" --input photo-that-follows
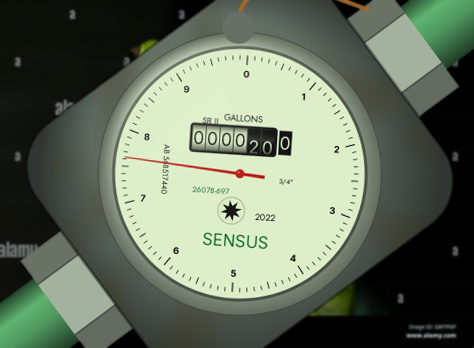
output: 197.6 (gal)
